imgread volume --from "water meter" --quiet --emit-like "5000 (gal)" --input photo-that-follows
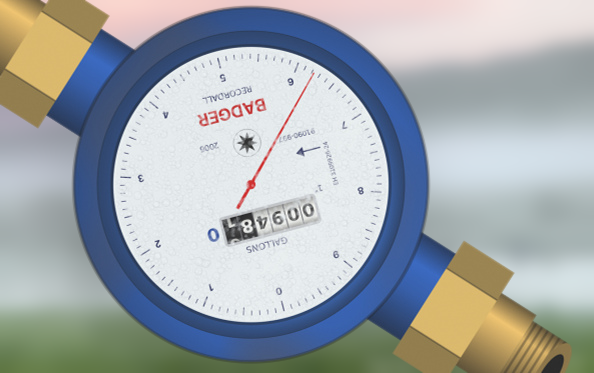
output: 94806.2 (gal)
